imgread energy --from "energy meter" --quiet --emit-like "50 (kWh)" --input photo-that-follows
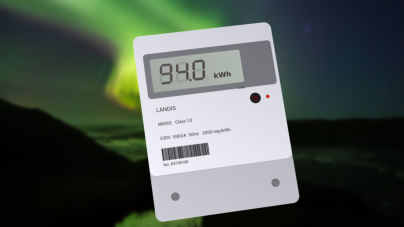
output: 94.0 (kWh)
